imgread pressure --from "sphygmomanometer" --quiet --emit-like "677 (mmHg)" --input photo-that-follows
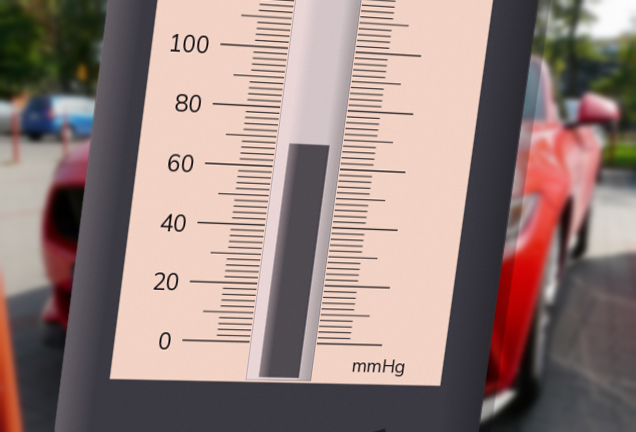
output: 68 (mmHg)
